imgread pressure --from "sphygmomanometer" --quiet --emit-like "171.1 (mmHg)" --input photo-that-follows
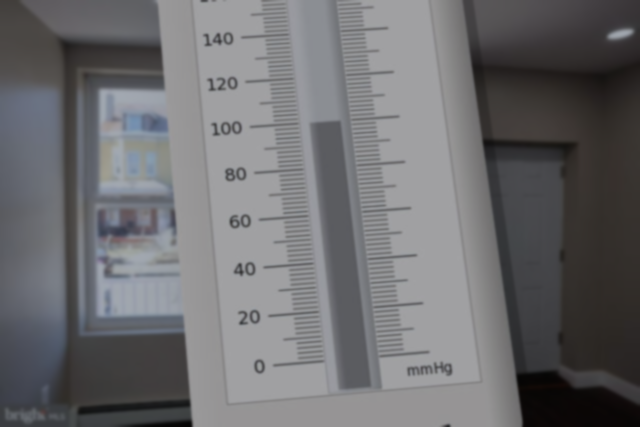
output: 100 (mmHg)
